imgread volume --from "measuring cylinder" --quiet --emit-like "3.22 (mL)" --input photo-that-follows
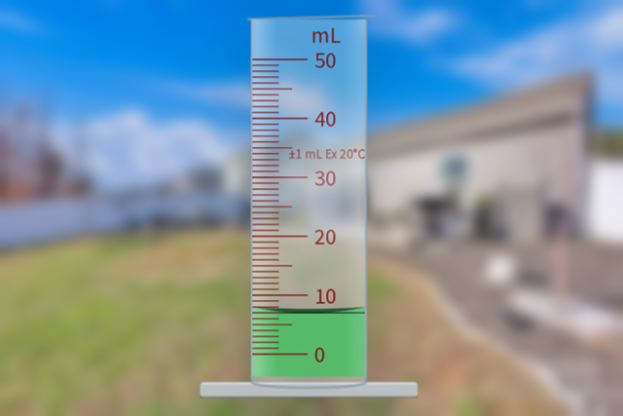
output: 7 (mL)
